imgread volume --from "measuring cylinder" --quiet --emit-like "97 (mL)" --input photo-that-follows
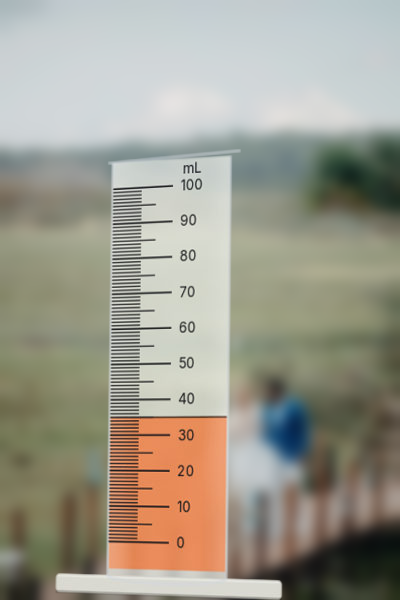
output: 35 (mL)
